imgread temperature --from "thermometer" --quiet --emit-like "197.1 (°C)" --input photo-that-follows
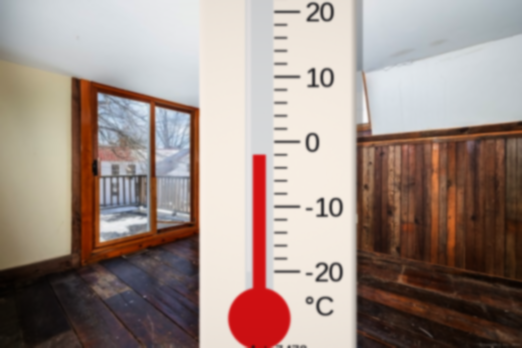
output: -2 (°C)
